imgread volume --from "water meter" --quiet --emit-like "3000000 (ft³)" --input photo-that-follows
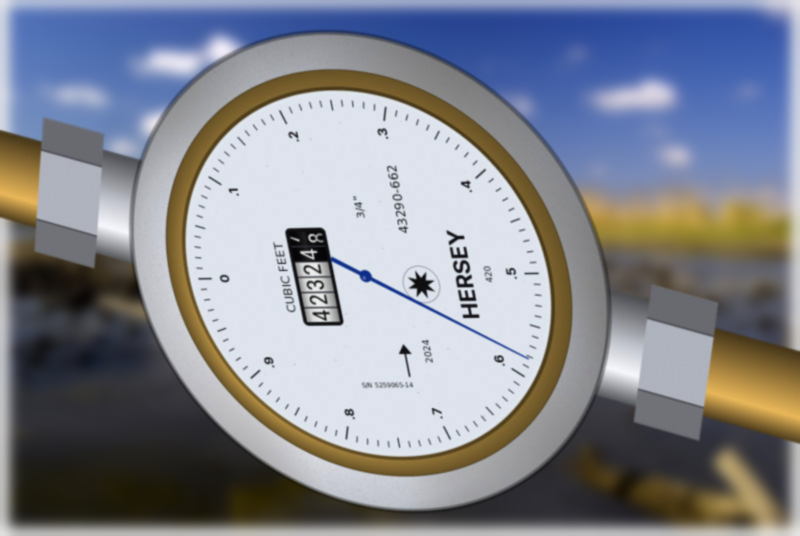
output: 423247.58 (ft³)
